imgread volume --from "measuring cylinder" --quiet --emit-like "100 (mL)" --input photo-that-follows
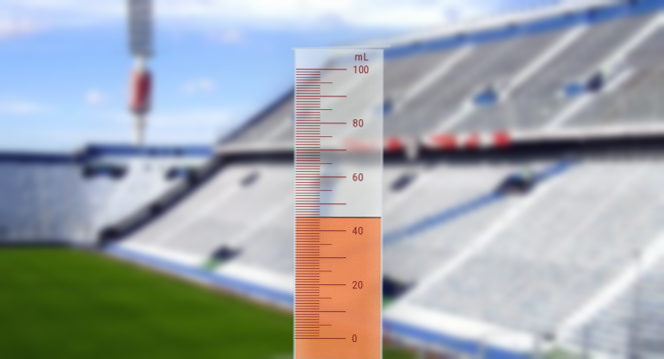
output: 45 (mL)
